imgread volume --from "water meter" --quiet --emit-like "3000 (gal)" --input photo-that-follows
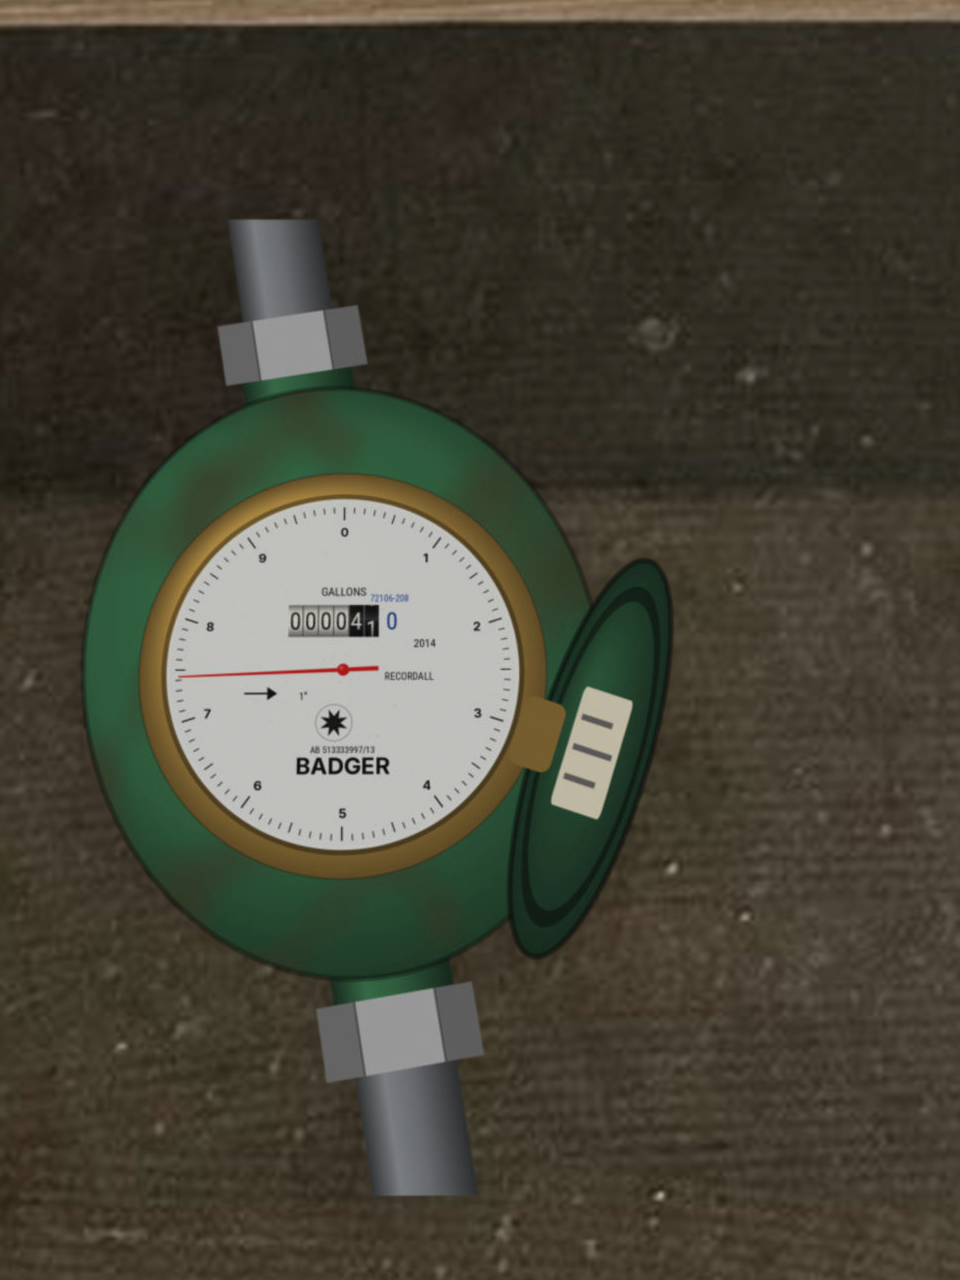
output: 407.4 (gal)
